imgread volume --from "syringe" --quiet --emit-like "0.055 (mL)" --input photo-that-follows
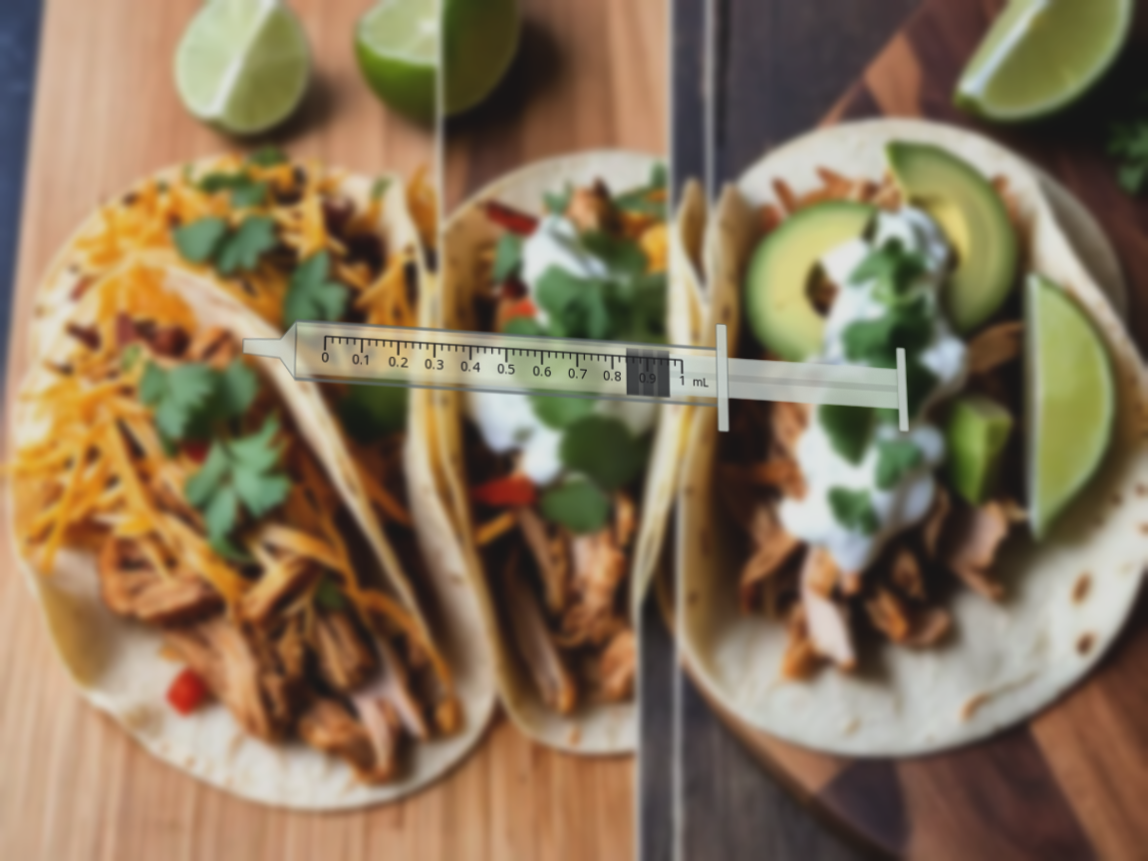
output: 0.84 (mL)
